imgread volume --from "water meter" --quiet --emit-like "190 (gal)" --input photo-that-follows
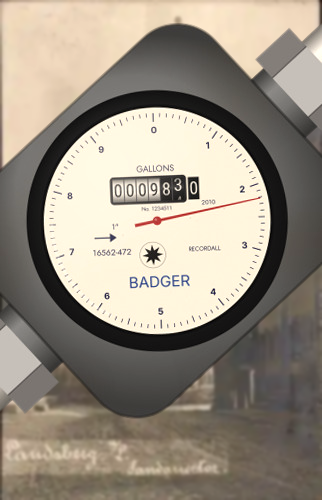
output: 9832.2 (gal)
